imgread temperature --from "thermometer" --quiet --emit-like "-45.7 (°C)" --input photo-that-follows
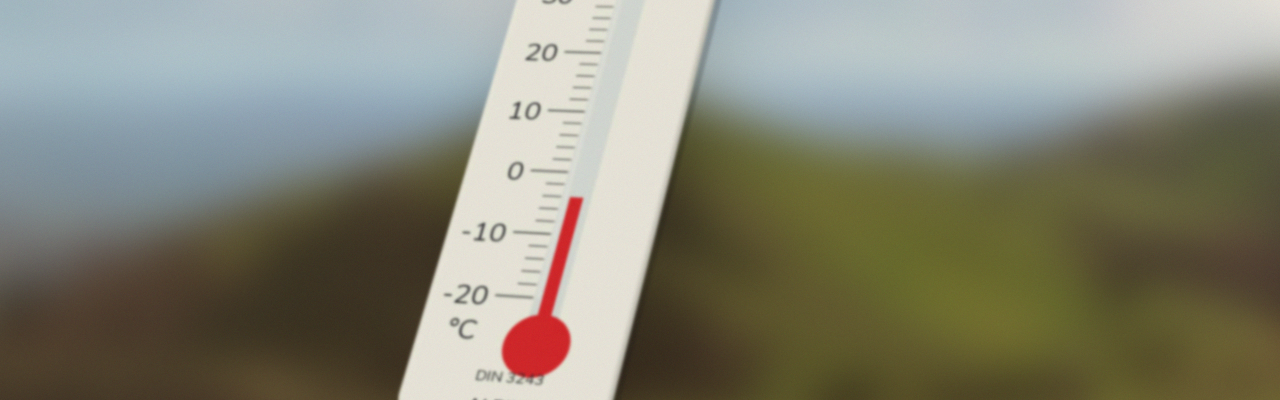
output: -4 (°C)
